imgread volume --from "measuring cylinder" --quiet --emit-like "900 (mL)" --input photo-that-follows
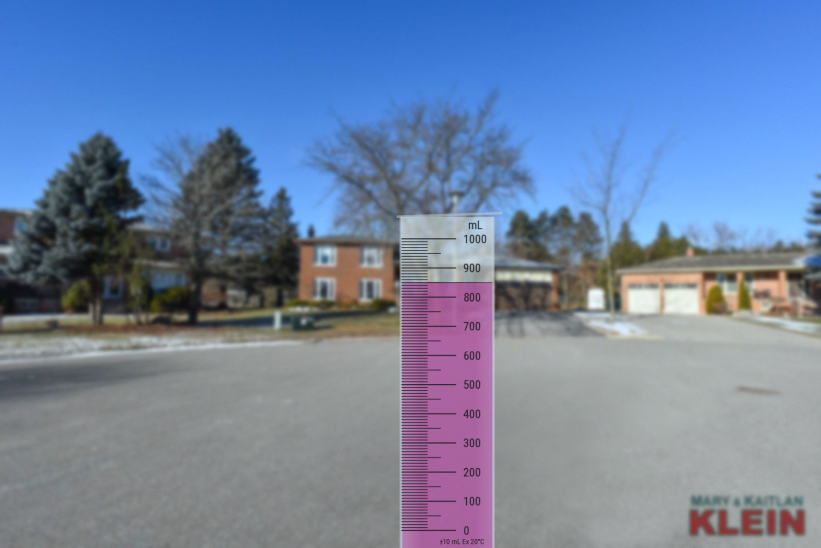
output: 850 (mL)
